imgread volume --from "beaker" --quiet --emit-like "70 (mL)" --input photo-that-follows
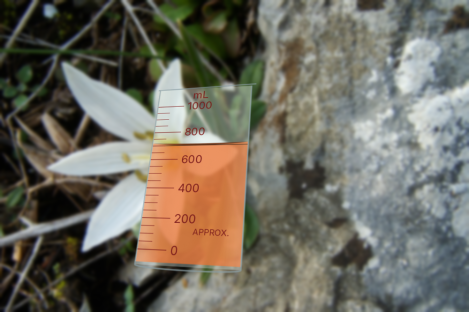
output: 700 (mL)
